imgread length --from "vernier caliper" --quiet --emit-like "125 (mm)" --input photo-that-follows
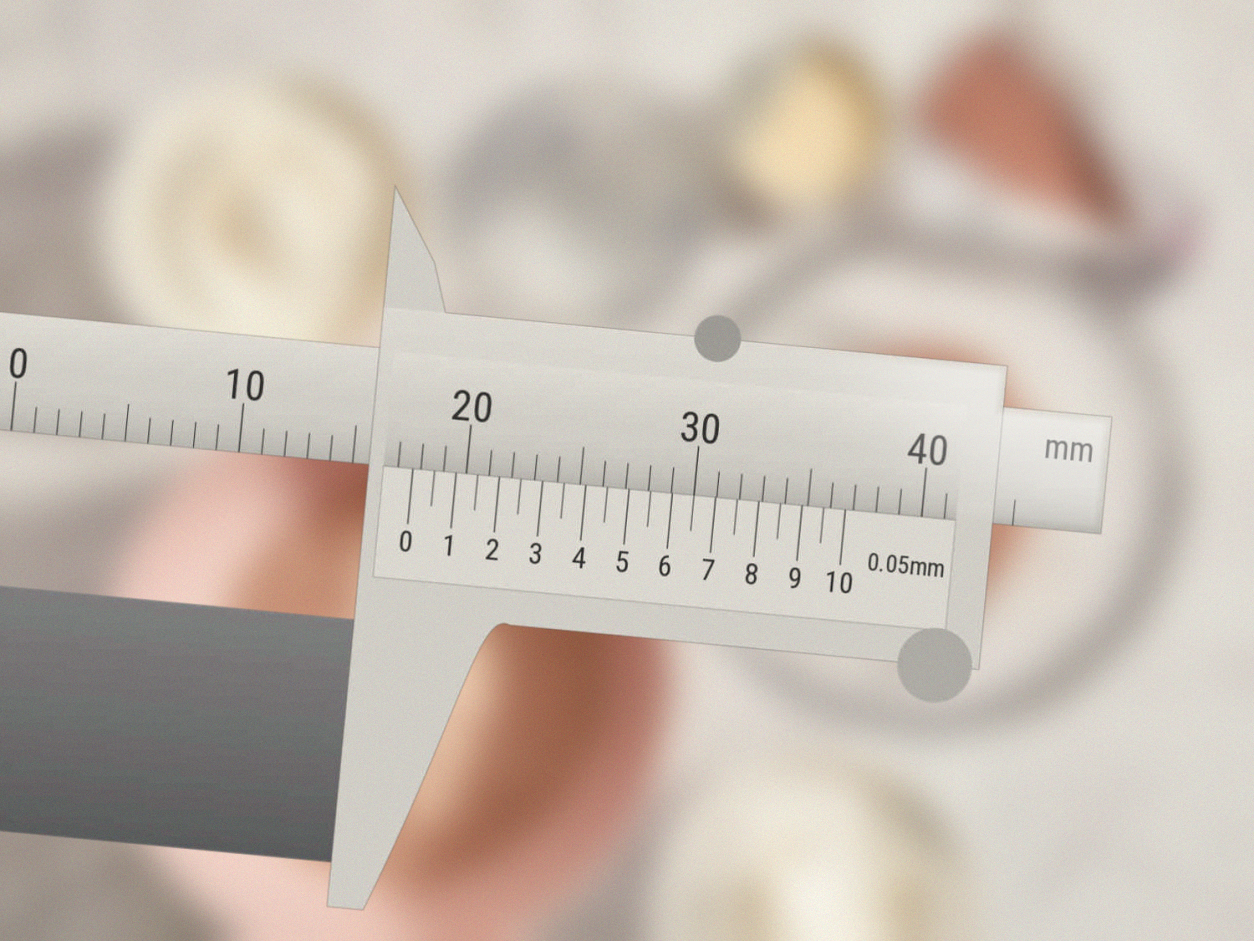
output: 17.65 (mm)
